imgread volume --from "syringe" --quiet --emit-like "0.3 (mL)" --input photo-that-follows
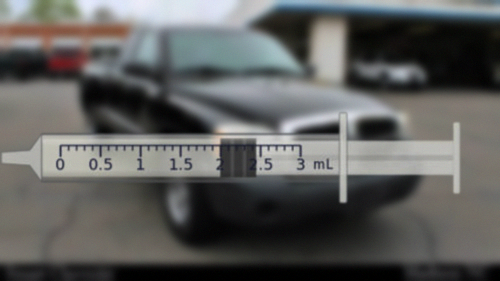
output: 2 (mL)
